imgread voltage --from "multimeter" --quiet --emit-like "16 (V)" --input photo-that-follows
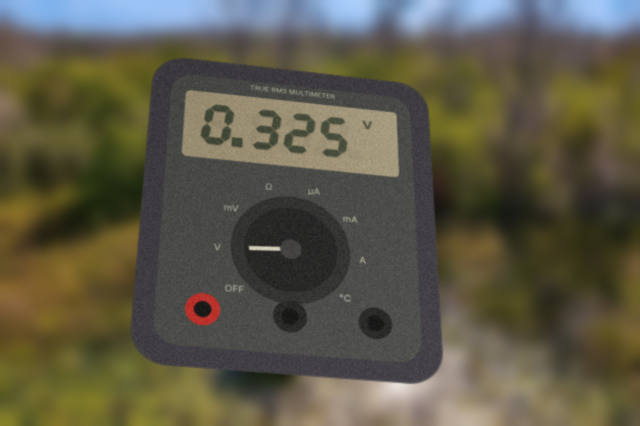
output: 0.325 (V)
